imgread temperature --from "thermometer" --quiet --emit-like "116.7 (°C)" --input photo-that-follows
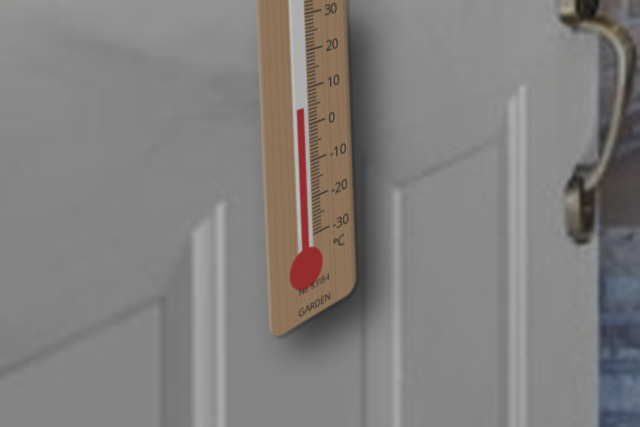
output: 5 (°C)
